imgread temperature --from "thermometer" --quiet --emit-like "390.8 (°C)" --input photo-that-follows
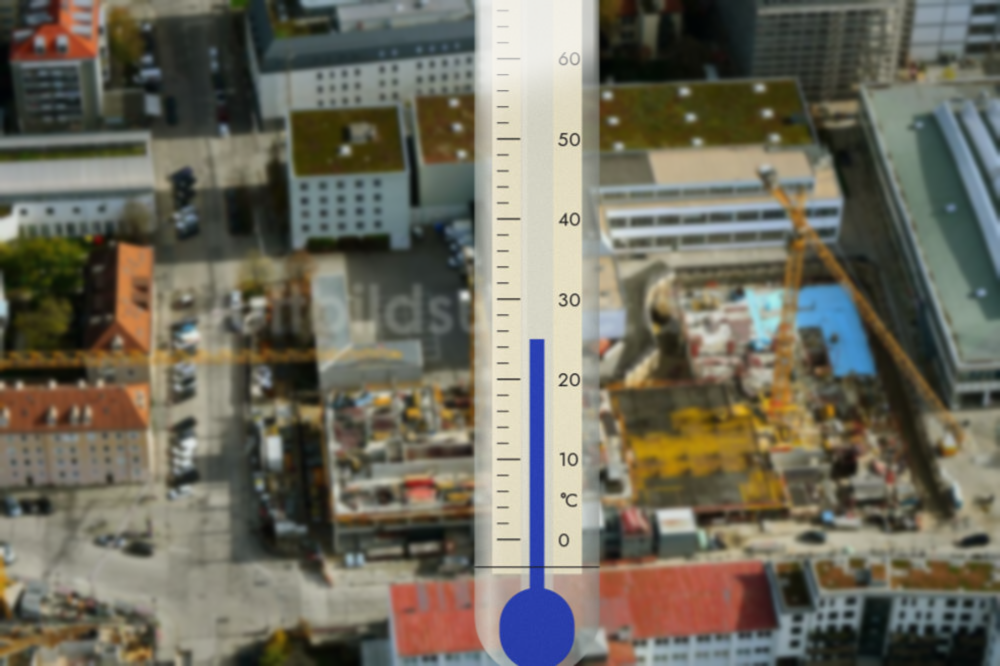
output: 25 (°C)
